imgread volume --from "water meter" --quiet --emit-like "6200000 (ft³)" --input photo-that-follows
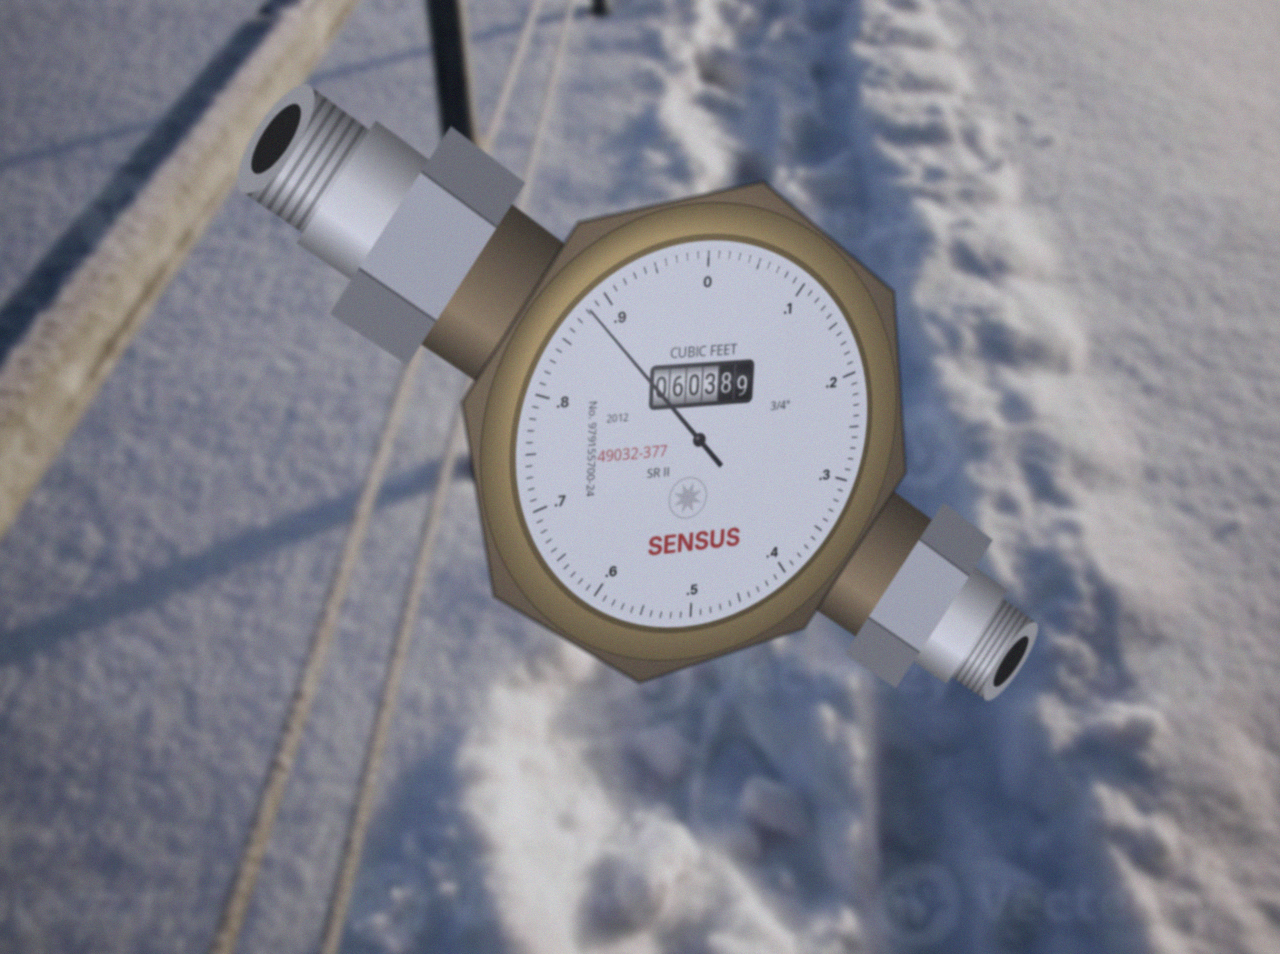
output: 60388.88 (ft³)
